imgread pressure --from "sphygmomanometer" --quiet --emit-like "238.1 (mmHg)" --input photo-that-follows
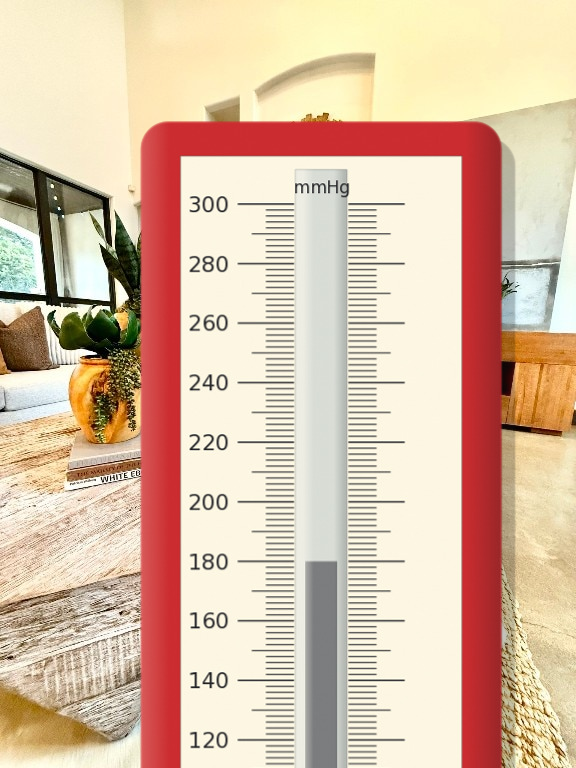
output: 180 (mmHg)
